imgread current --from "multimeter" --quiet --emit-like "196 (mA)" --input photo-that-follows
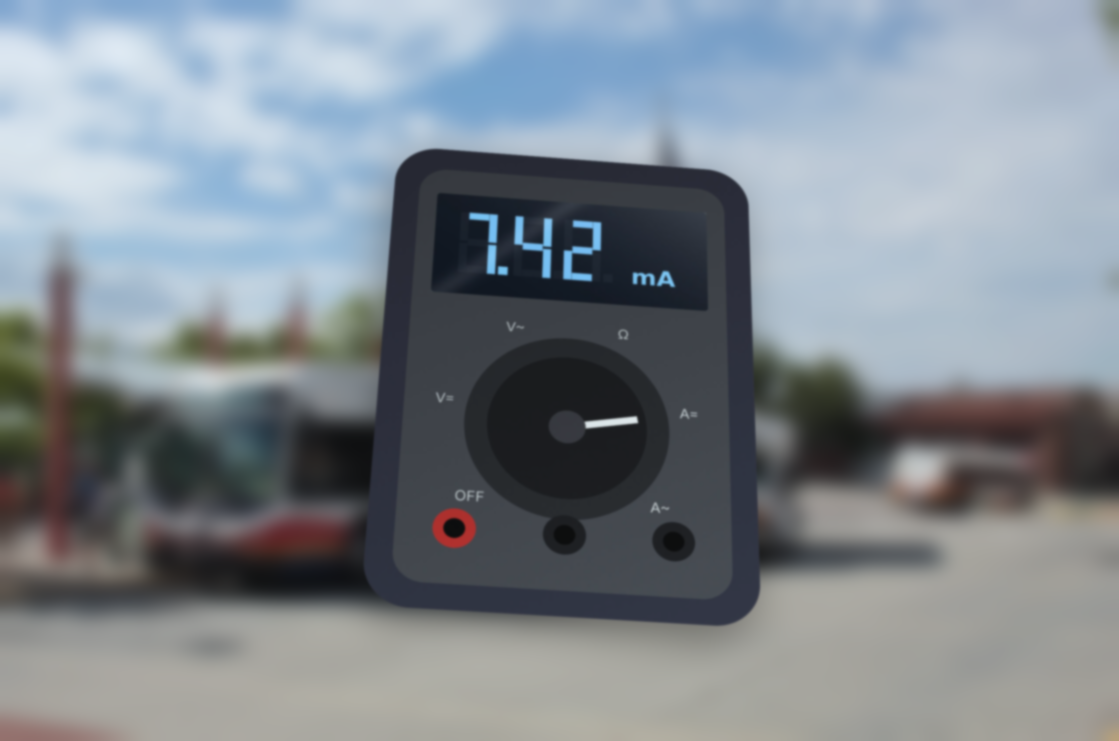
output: 7.42 (mA)
